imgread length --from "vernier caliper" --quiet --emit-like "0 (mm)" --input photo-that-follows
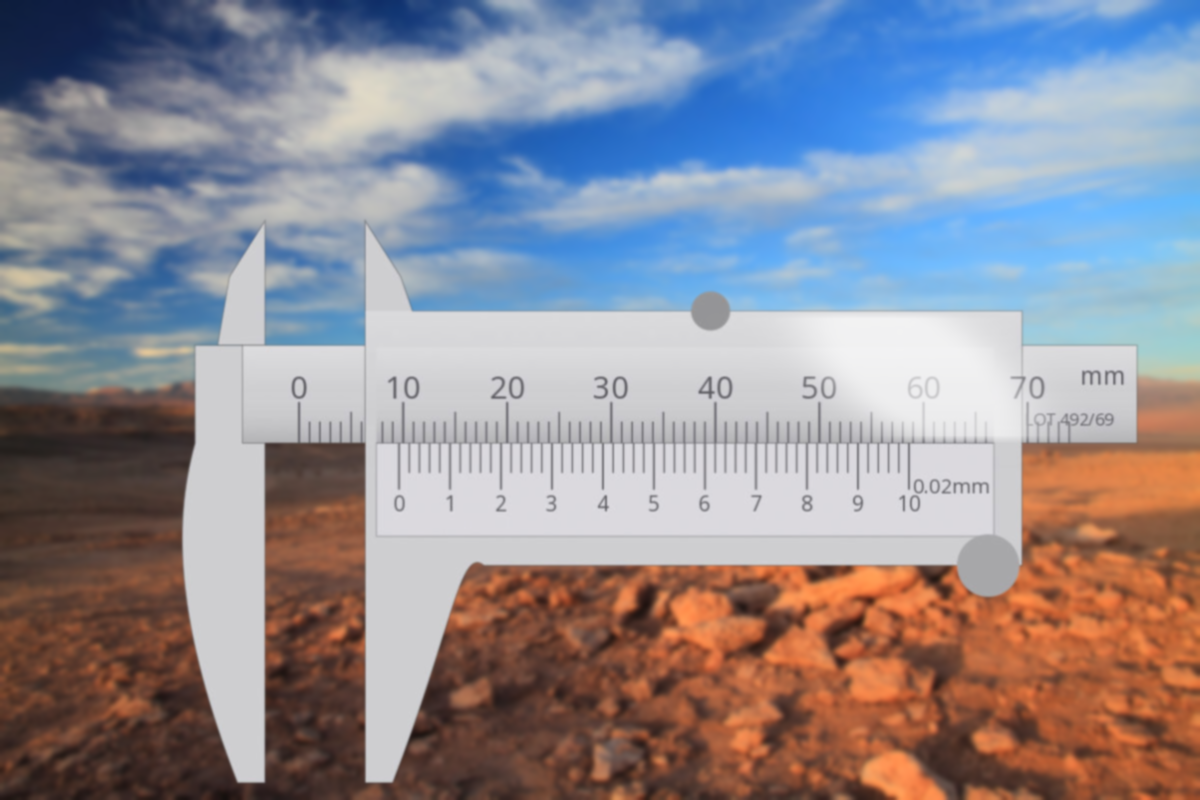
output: 9.6 (mm)
